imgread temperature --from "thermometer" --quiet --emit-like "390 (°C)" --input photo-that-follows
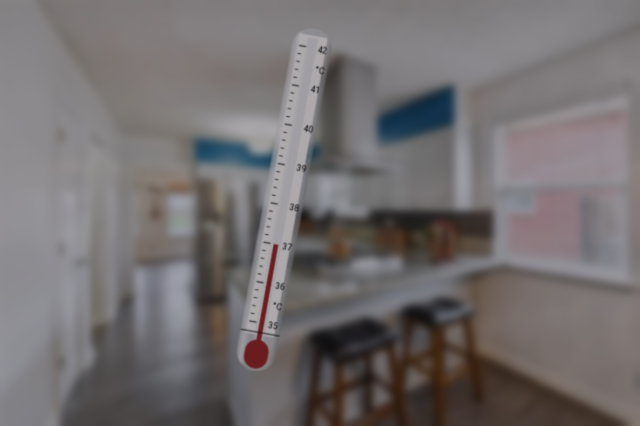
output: 37 (°C)
